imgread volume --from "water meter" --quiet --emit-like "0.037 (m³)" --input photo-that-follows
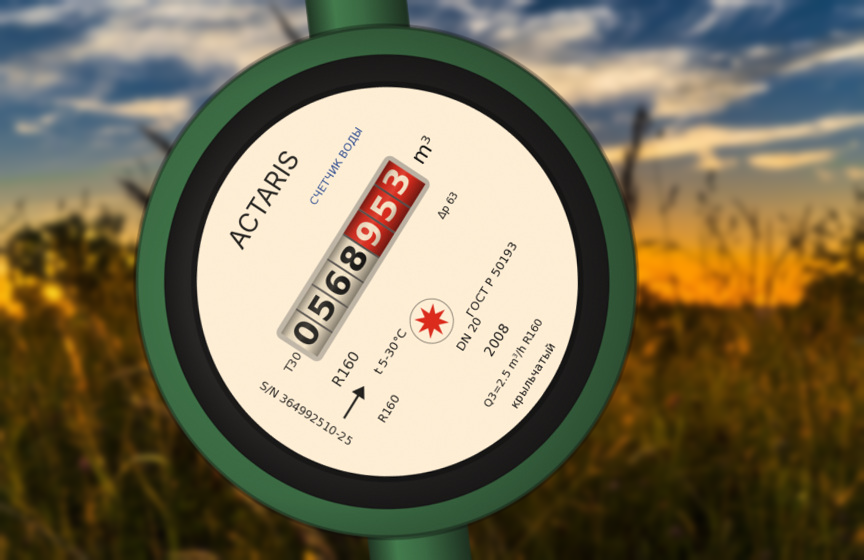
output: 568.953 (m³)
